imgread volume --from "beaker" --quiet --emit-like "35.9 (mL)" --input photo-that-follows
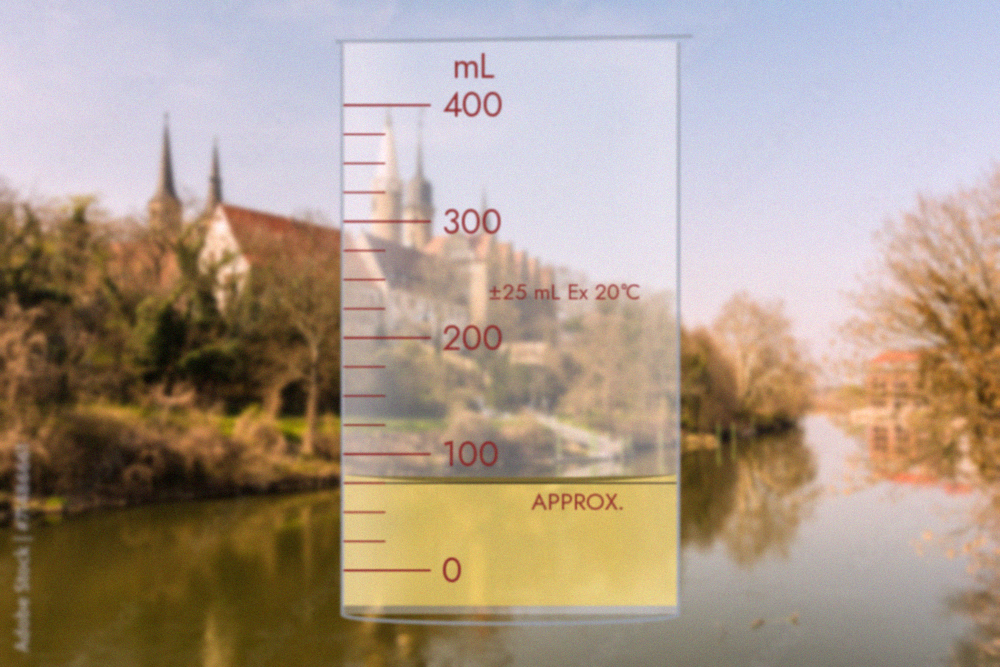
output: 75 (mL)
